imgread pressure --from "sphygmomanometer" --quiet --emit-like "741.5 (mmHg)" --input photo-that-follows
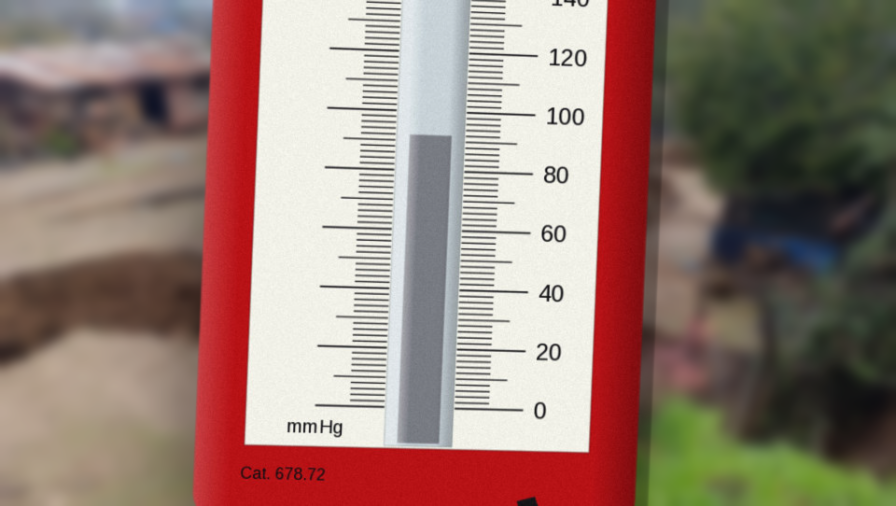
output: 92 (mmHg)
